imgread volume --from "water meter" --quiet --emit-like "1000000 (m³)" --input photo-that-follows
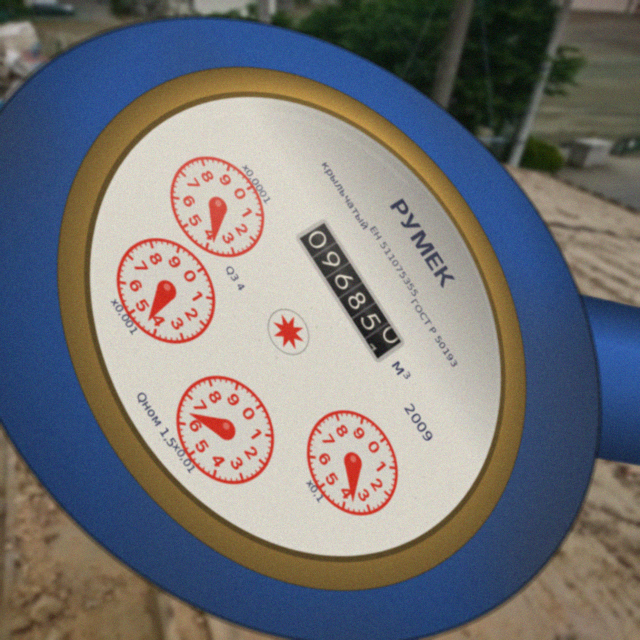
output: 96850.3643 (m³)
